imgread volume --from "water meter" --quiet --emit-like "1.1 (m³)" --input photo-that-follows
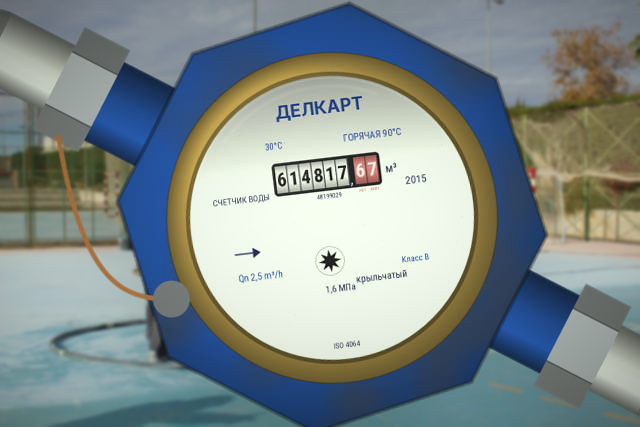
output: 614817.67 (m³)
